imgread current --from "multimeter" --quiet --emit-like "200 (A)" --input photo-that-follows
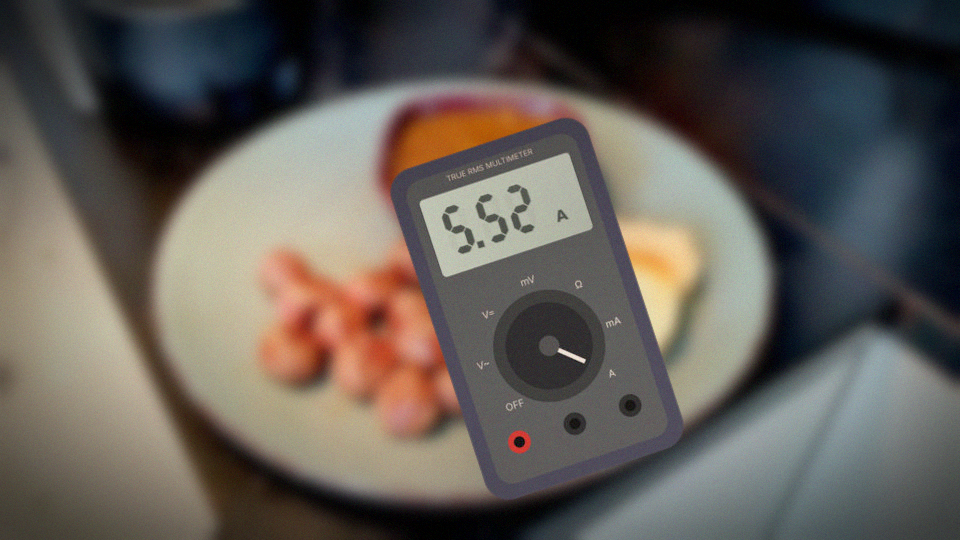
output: 5.52 (A)
